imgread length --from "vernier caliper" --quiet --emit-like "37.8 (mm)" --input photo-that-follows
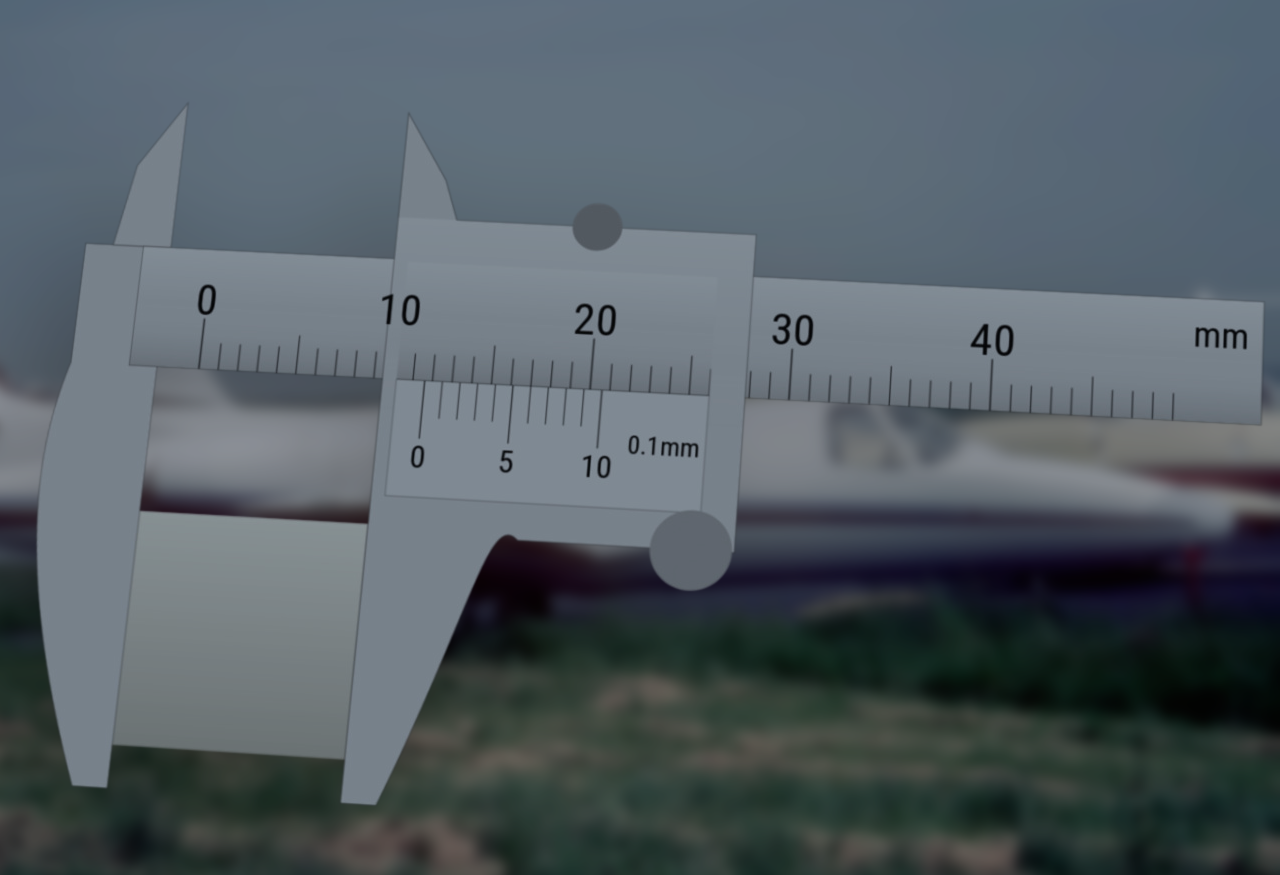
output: 11.6 (mm)
